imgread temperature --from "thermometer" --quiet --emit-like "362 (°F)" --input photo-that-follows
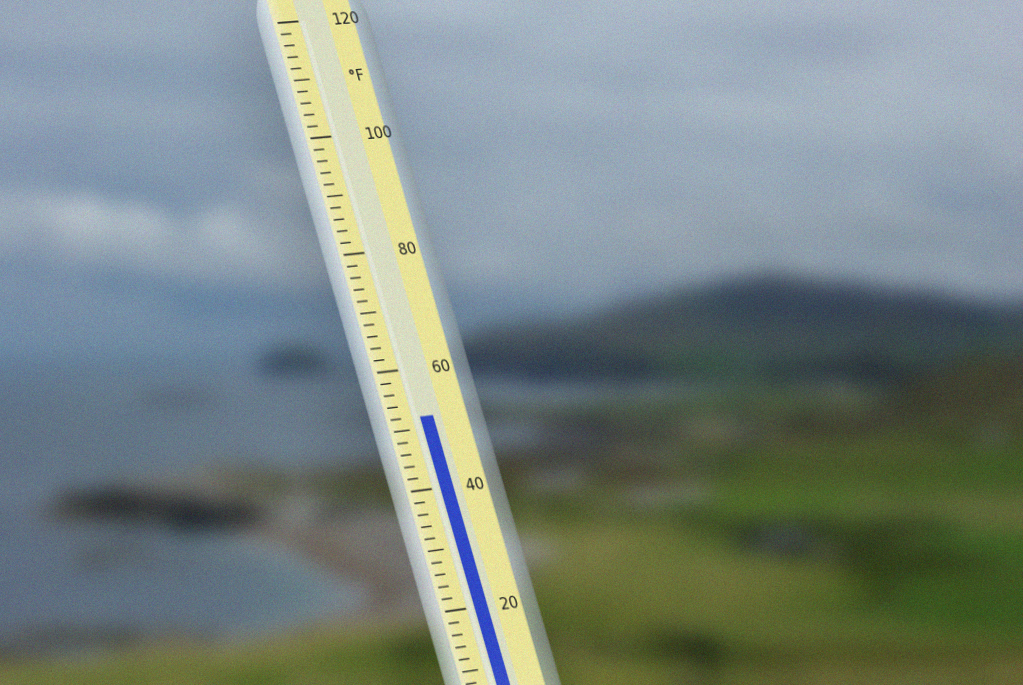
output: 52 (°F)
